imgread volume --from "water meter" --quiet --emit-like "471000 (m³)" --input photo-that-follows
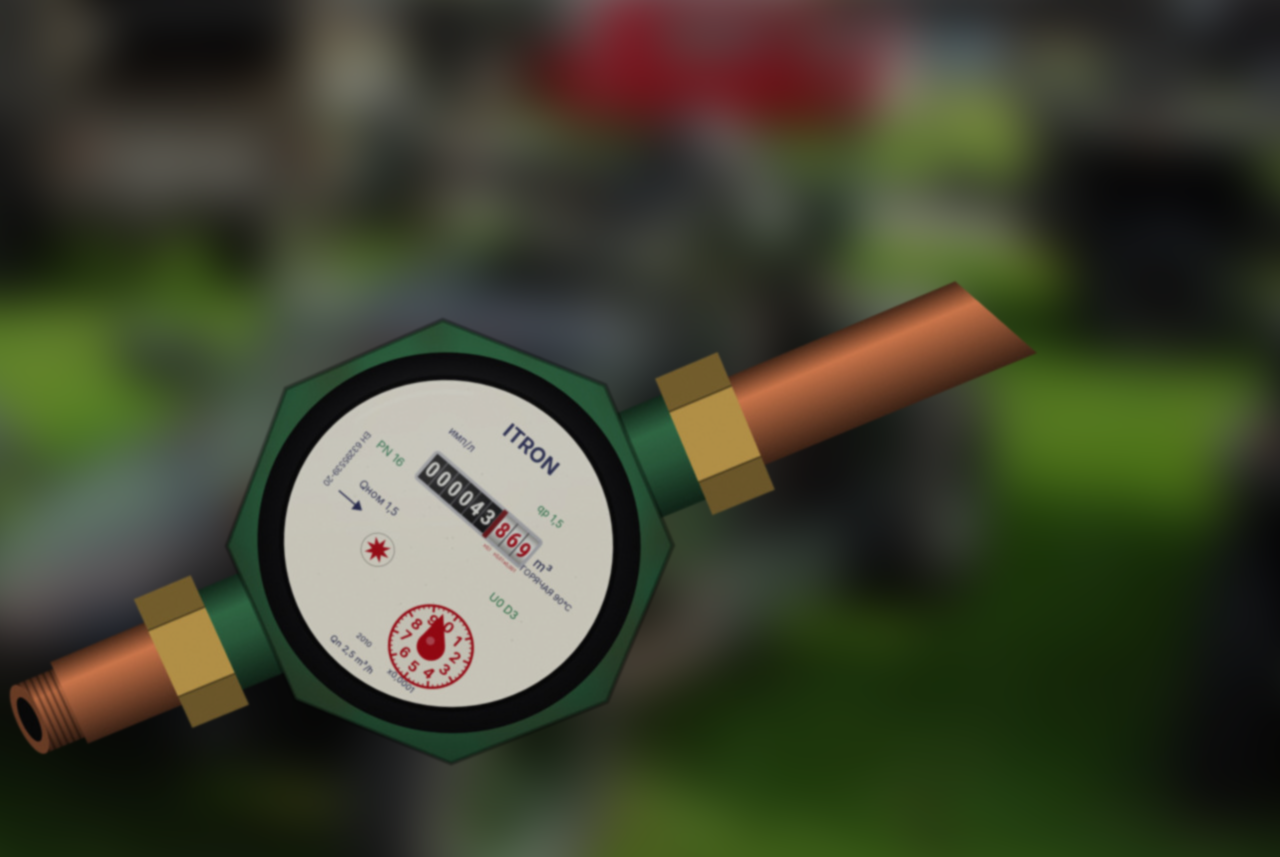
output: 43.8689 (m³)
